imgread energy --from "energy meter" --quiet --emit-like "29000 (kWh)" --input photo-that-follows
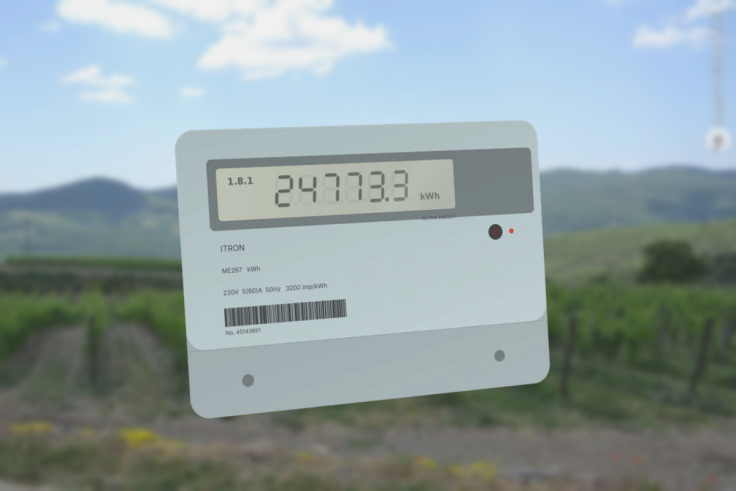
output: 24773.3 (kWh)
